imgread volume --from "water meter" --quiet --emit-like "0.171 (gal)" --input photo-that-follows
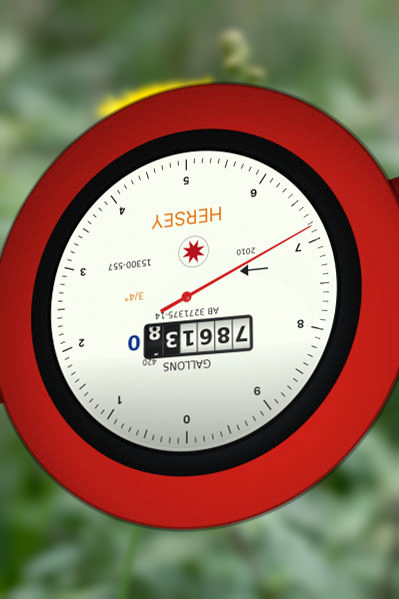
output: 7861376.8 (gal)
